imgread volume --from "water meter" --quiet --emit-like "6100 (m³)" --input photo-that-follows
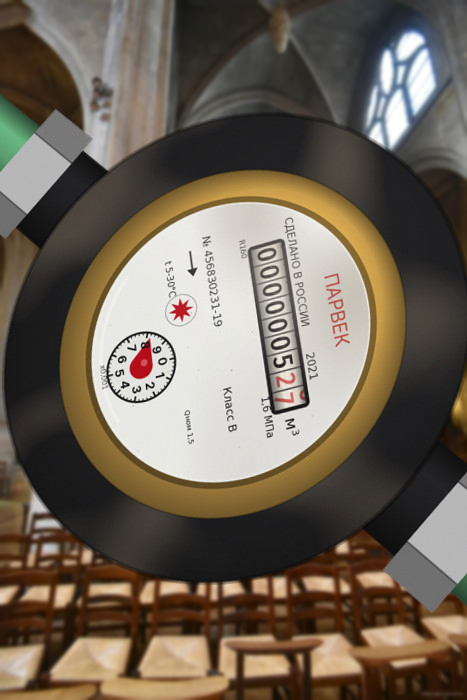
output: 5.268 (m³)
